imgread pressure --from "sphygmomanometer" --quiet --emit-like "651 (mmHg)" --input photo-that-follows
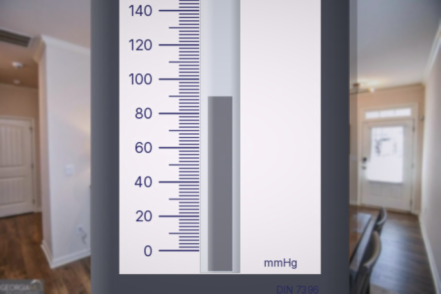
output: 90 (mmHg)
